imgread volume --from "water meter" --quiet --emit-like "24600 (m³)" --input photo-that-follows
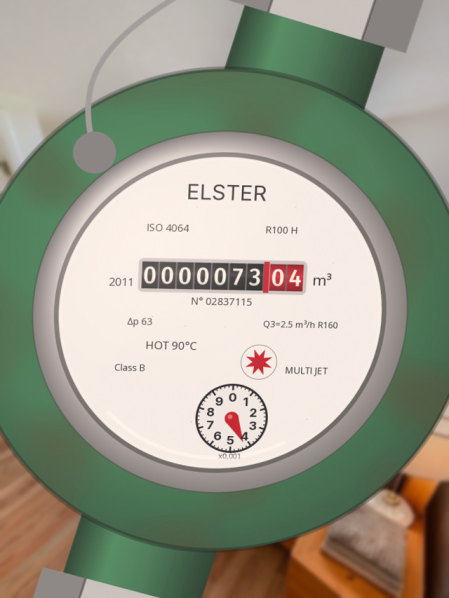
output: 73.044 (m³)
